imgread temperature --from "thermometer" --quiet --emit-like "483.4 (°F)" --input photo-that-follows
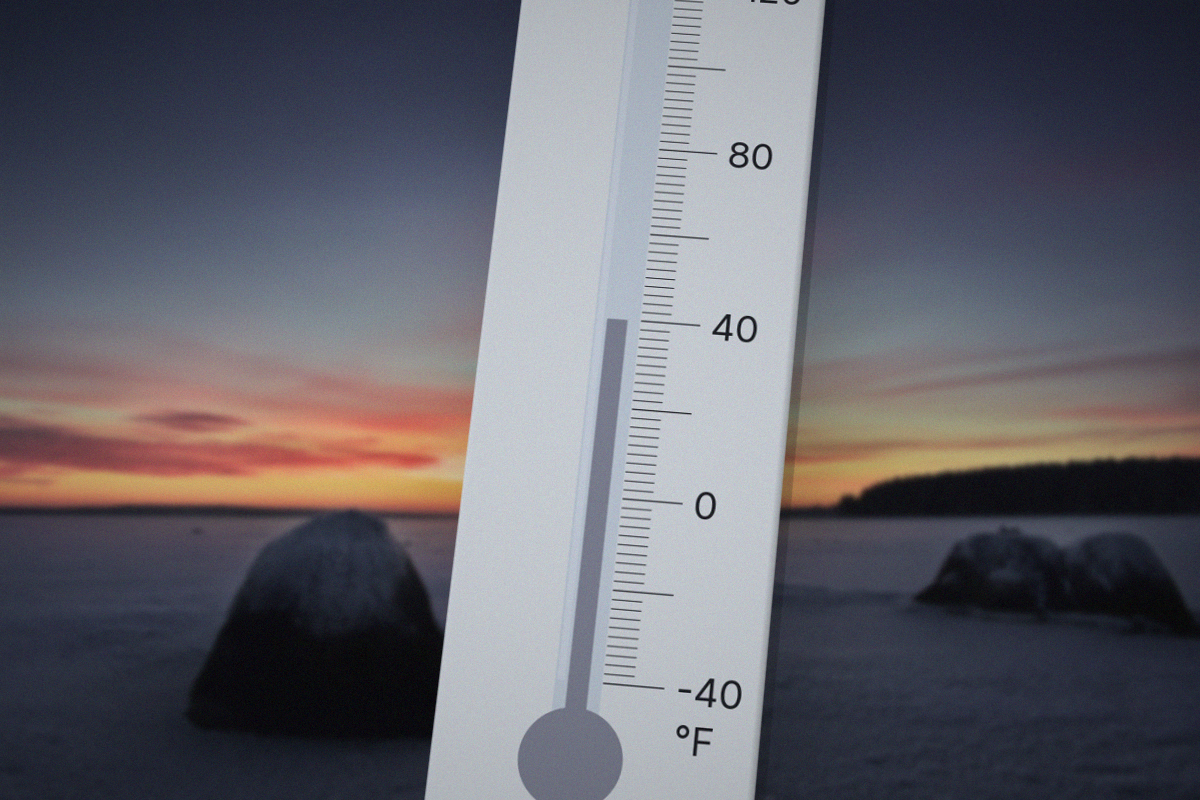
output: 40 (°F)
